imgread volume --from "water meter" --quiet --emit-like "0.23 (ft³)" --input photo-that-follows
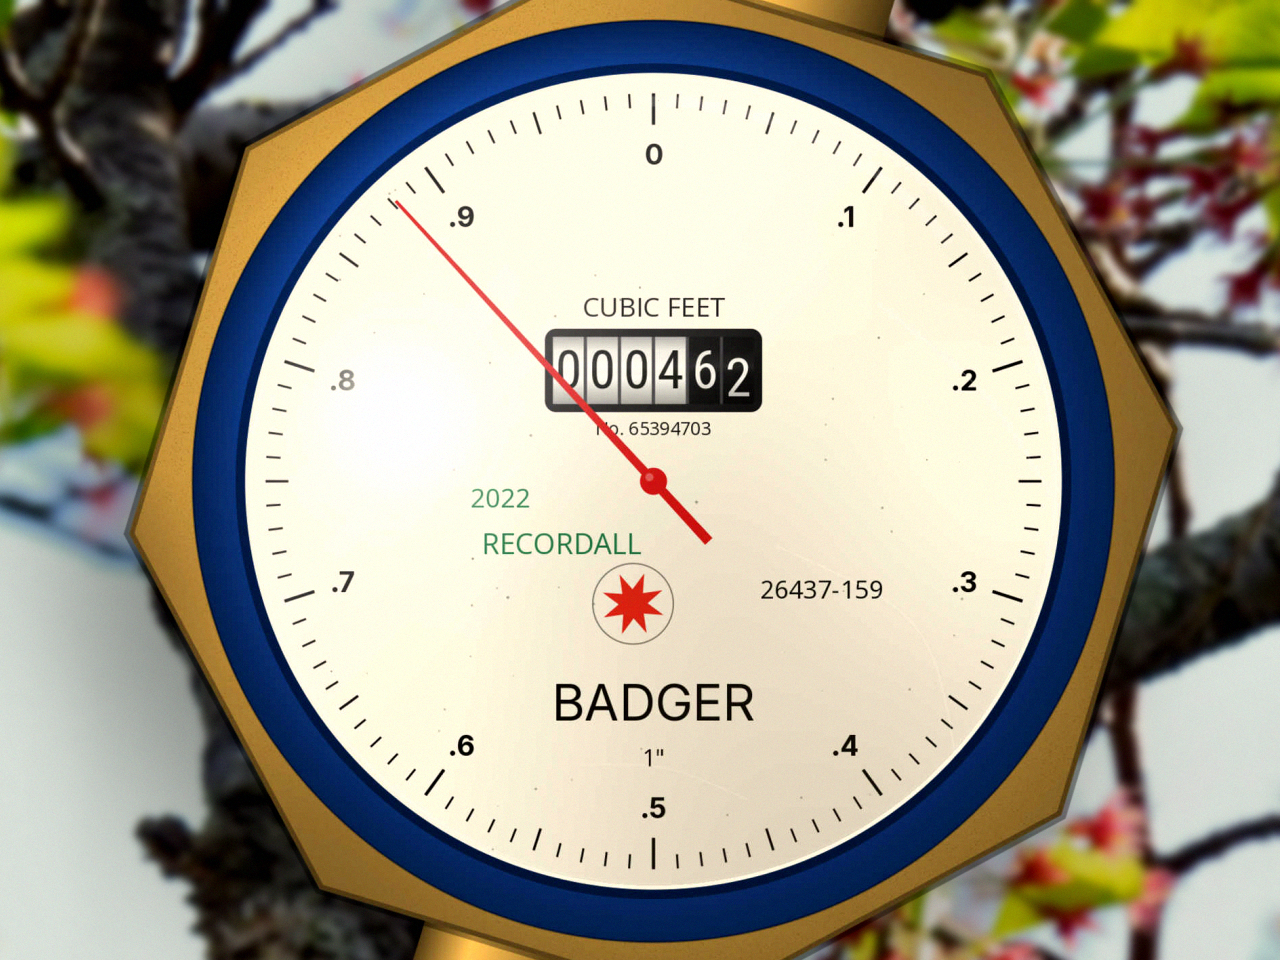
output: 461.88 (ft³)
